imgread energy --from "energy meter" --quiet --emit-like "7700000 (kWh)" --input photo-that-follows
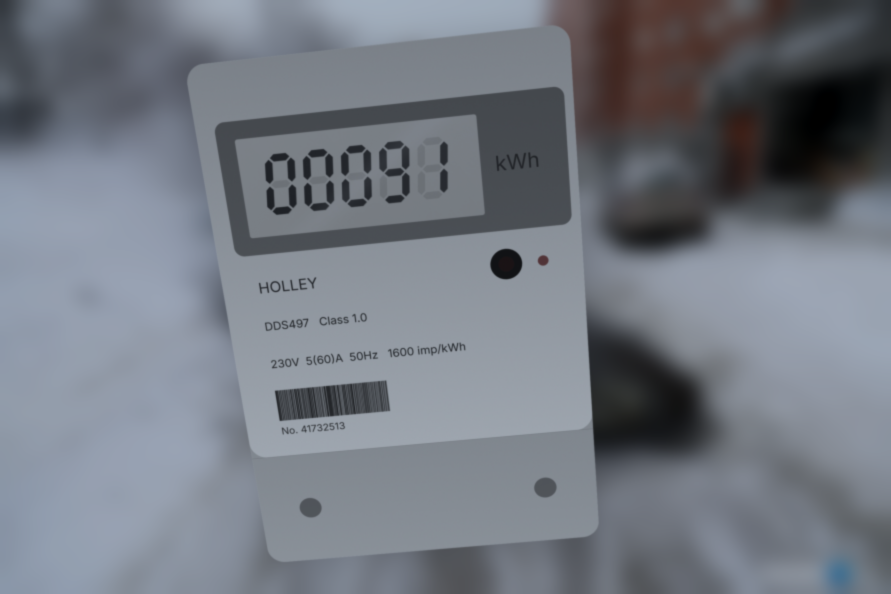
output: 91 (kWh)
